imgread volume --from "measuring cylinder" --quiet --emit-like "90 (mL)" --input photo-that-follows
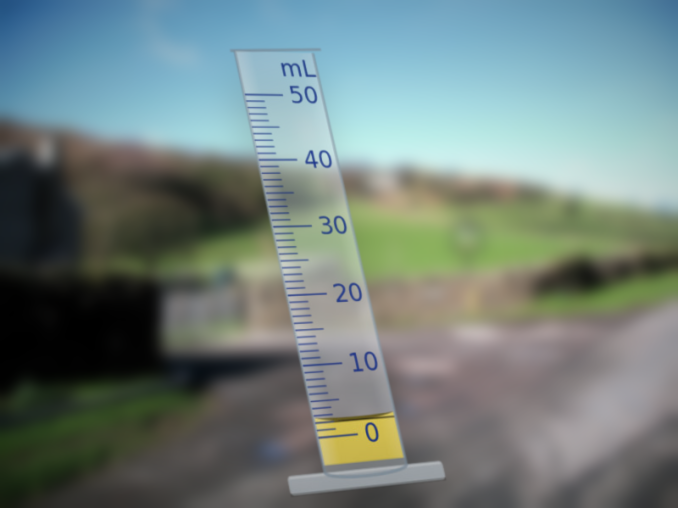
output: 2 (mL)
